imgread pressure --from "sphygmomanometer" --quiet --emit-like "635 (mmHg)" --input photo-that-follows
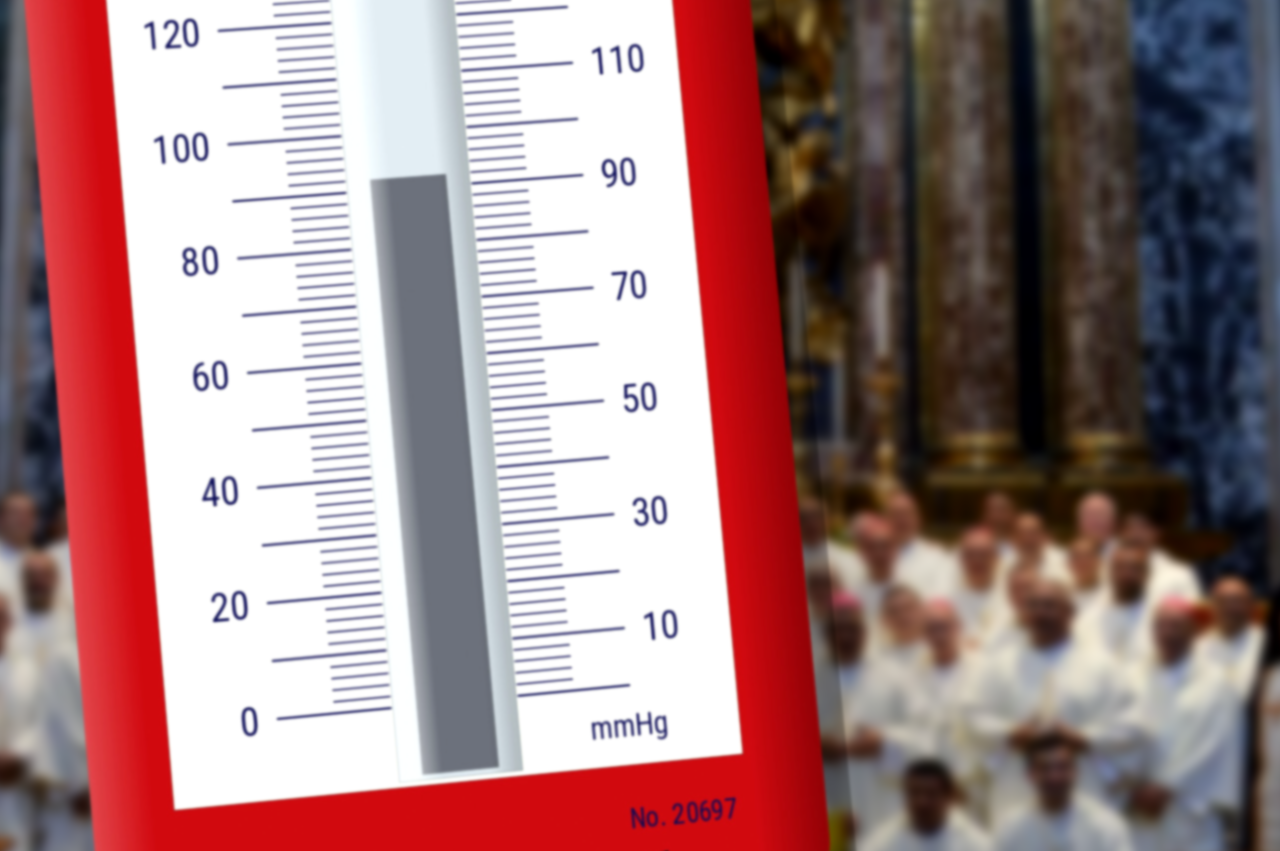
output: 92 (mmHg)
